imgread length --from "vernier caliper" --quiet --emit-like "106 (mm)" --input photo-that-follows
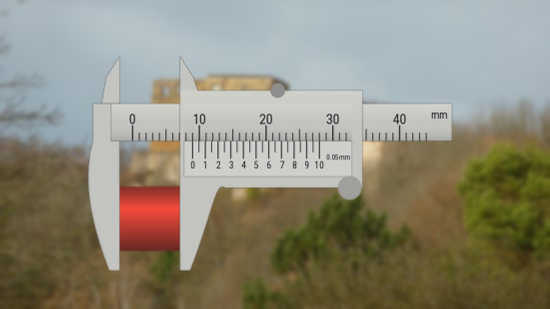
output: 9.0 (mm)
